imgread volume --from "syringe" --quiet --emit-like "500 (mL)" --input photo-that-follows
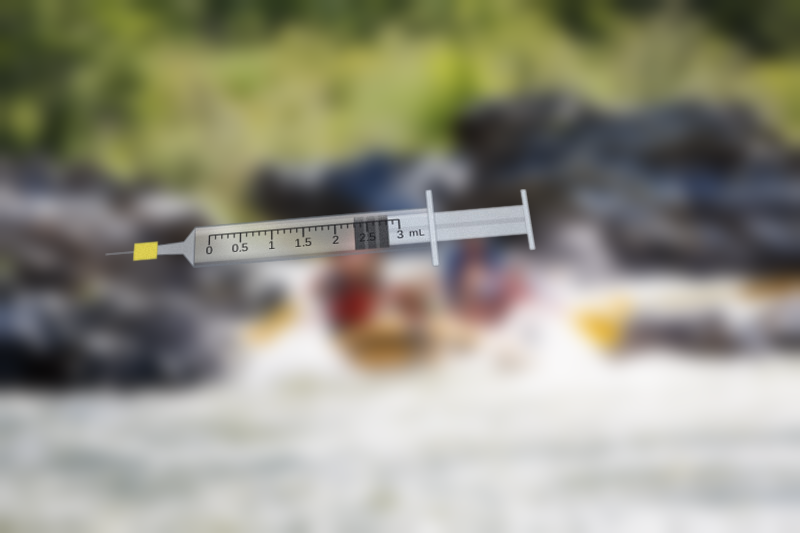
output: 2.3 (mL)
